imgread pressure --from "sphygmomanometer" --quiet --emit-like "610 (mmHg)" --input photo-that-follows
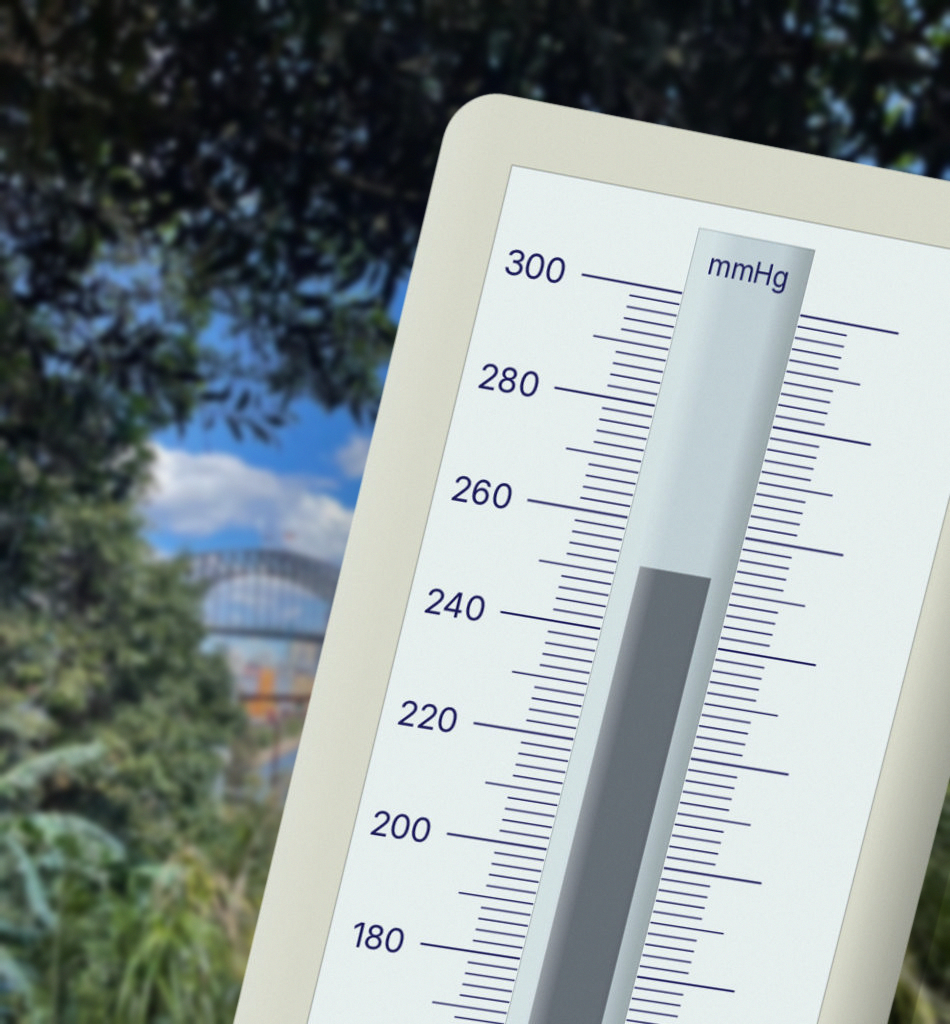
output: 252 (mmHg)
